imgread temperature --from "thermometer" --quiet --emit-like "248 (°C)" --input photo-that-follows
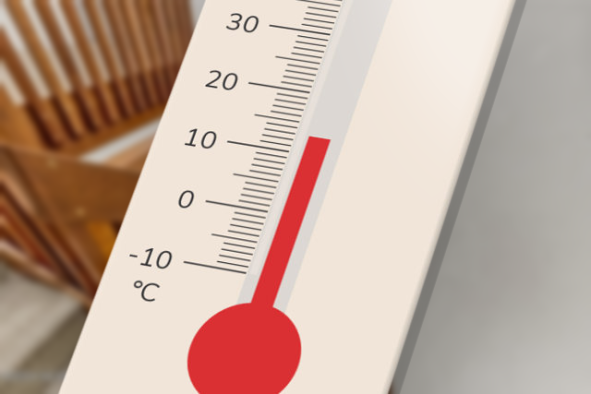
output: 13 (°C)
